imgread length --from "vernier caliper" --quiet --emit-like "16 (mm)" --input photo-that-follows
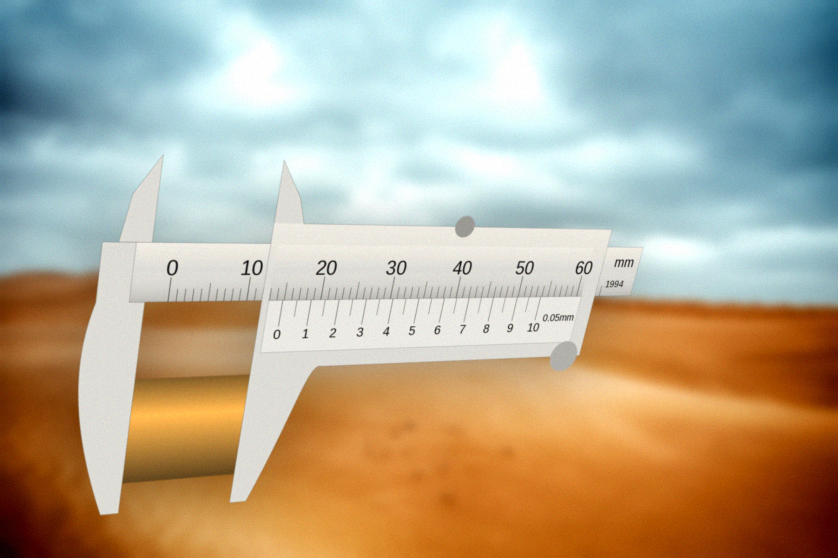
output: 14.8 (mm)
